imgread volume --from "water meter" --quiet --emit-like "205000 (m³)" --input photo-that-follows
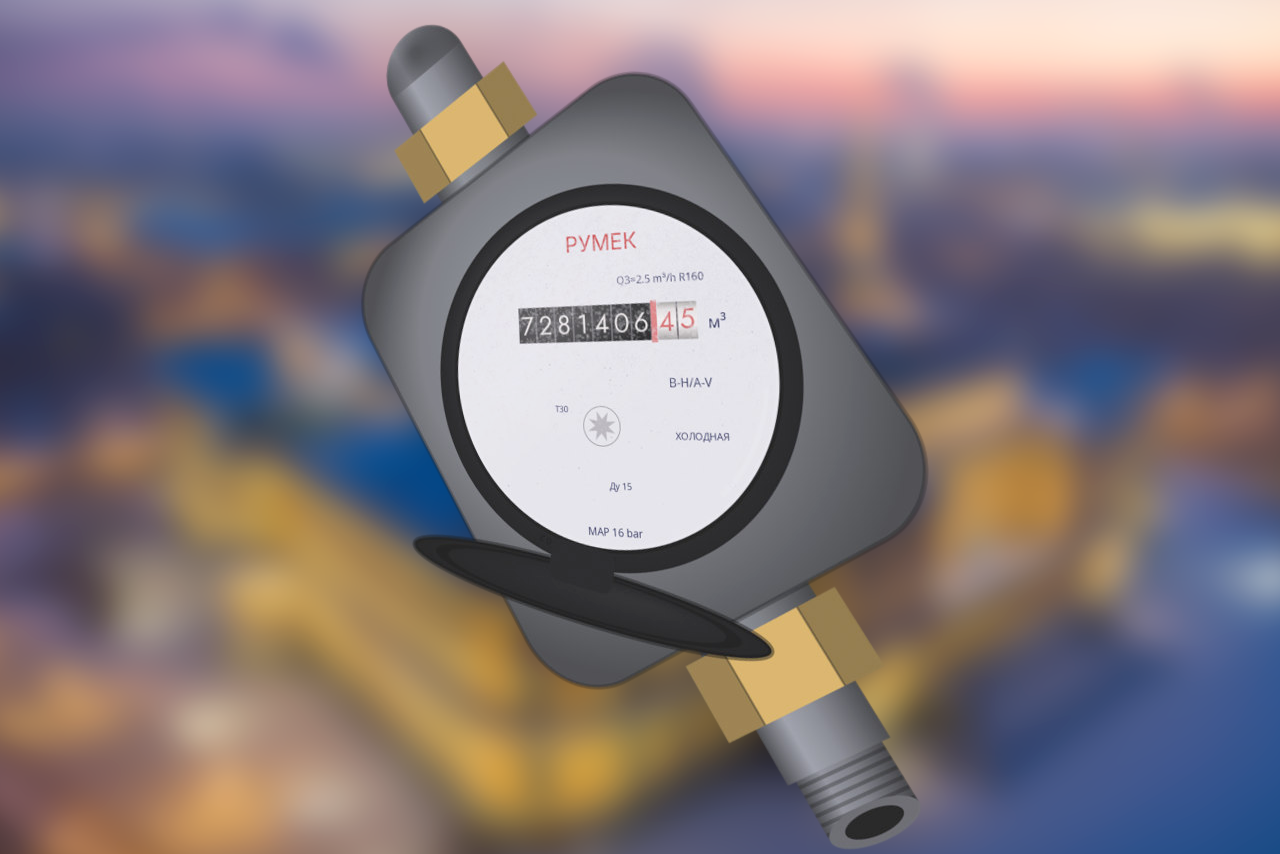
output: 7281406.45 (m³)
